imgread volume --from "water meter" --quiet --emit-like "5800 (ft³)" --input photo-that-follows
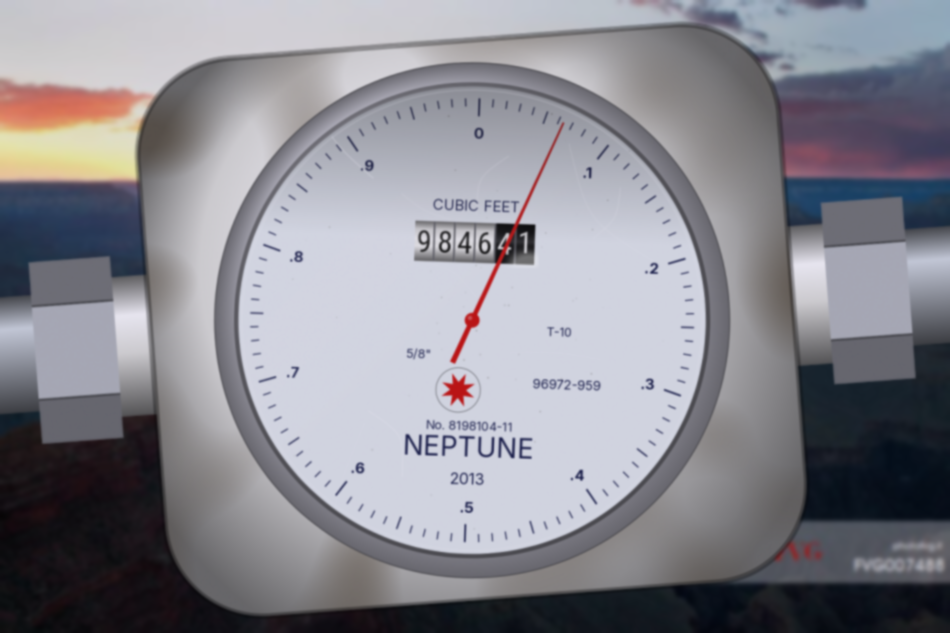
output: 984641.06 (ft³)
